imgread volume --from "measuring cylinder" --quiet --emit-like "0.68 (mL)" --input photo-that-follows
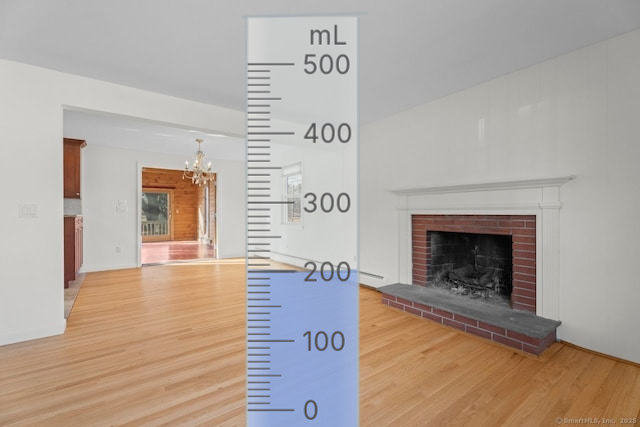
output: 200 (mL)
